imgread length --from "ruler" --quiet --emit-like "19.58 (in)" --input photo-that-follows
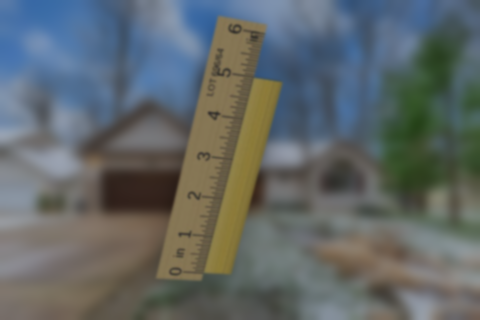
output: 5 (in)
